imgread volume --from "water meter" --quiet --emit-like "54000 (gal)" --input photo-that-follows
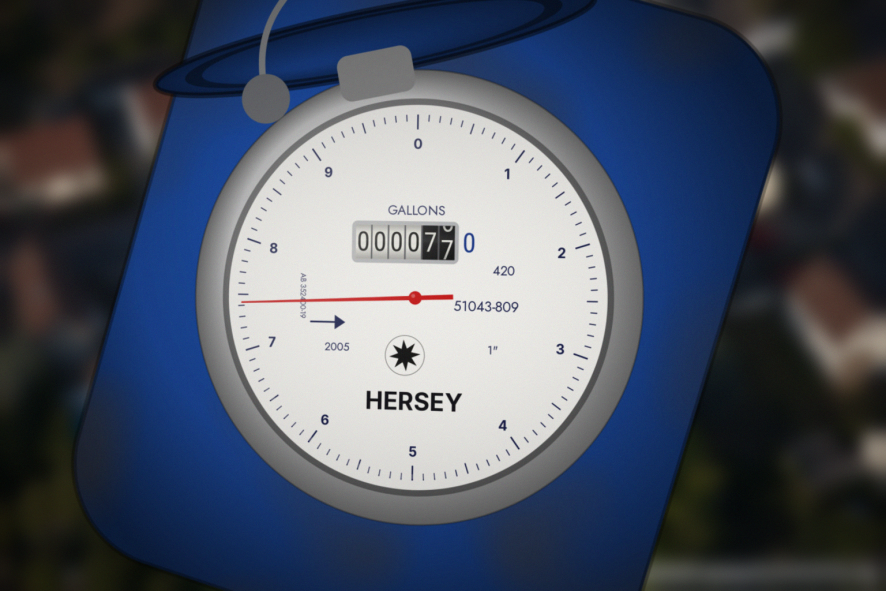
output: 767.4 (gal)
